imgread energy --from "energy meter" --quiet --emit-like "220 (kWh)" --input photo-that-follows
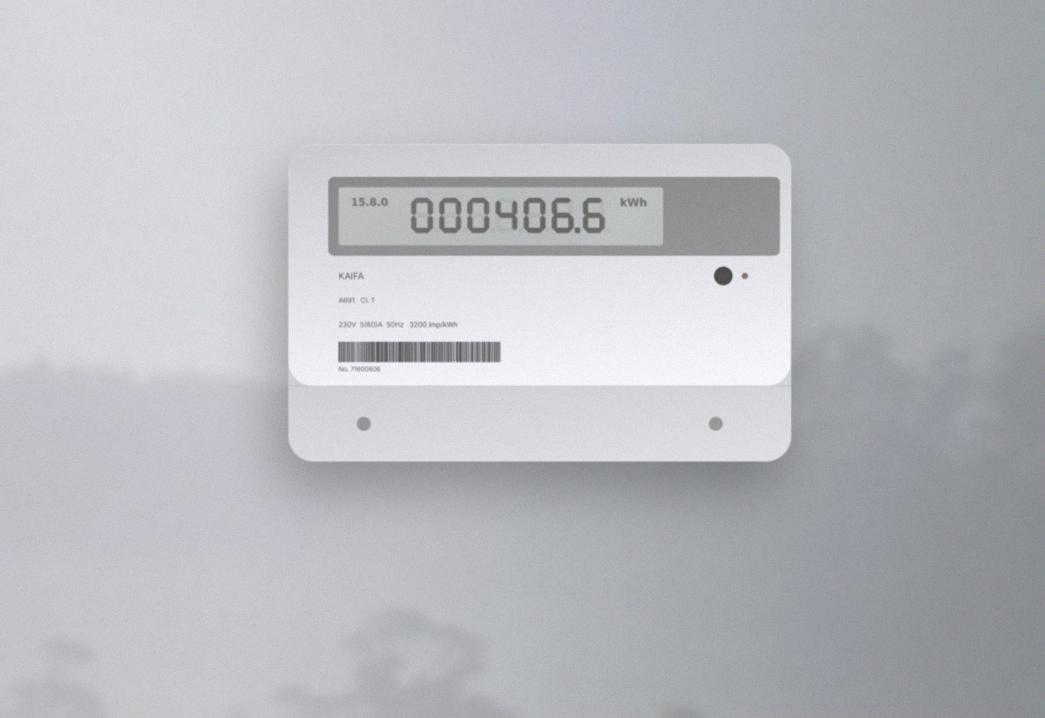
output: 406.6 (kWh)
